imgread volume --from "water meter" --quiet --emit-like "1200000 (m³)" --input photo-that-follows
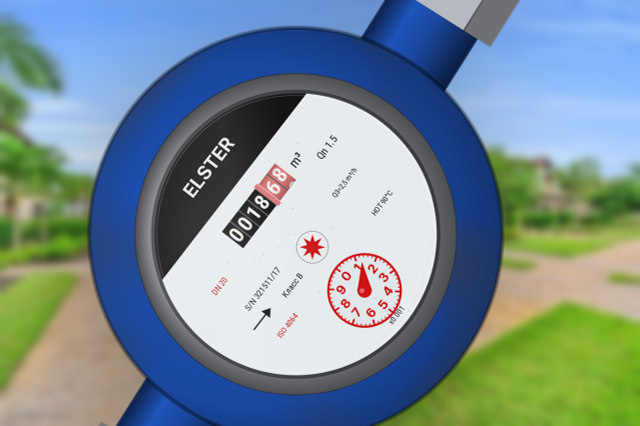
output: 18.681 (m³)
